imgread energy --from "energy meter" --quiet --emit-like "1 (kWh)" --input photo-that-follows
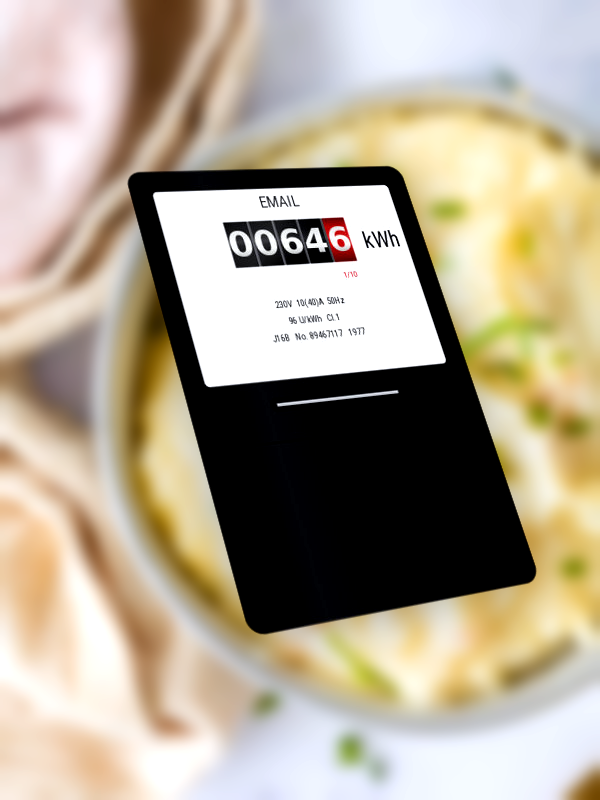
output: 64.6 (kWh)
